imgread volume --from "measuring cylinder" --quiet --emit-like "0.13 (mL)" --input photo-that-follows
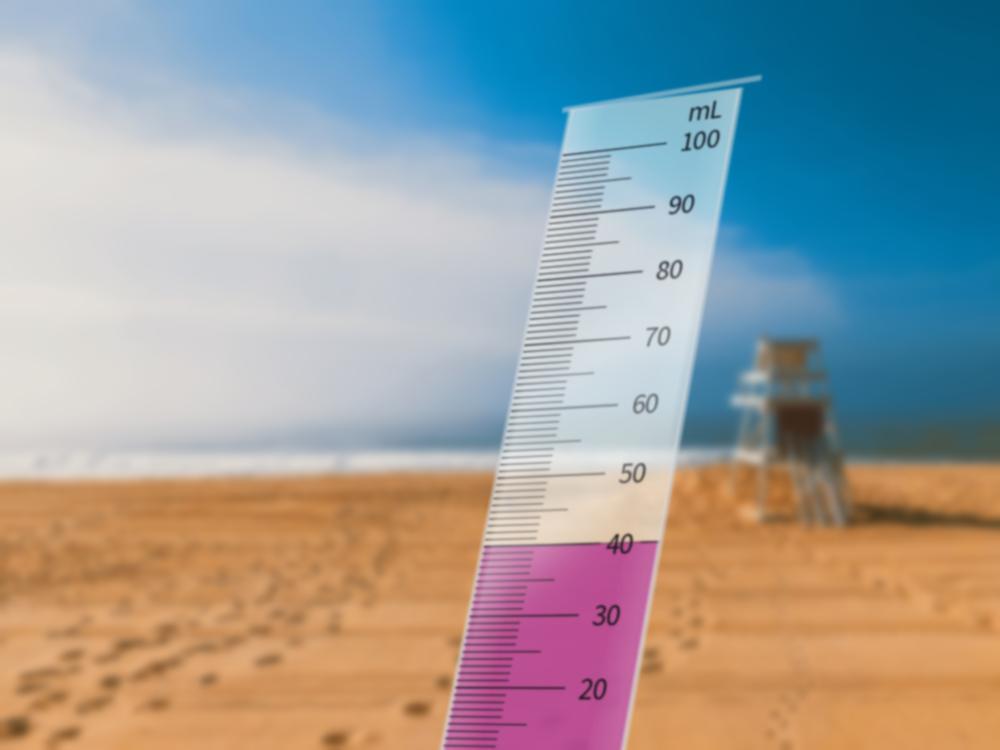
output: 40 (mL)
